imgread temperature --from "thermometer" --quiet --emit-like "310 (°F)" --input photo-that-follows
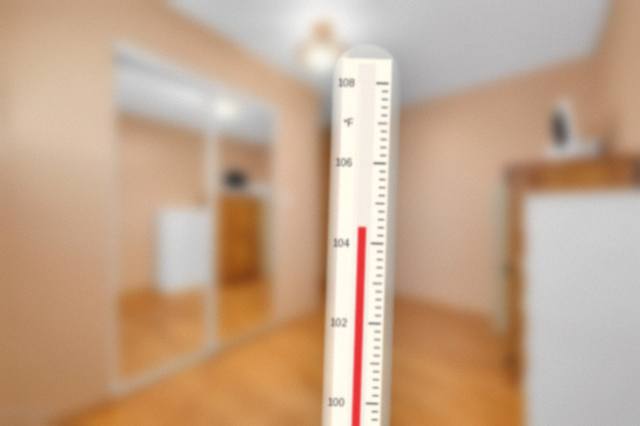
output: 104.4 (°F)
